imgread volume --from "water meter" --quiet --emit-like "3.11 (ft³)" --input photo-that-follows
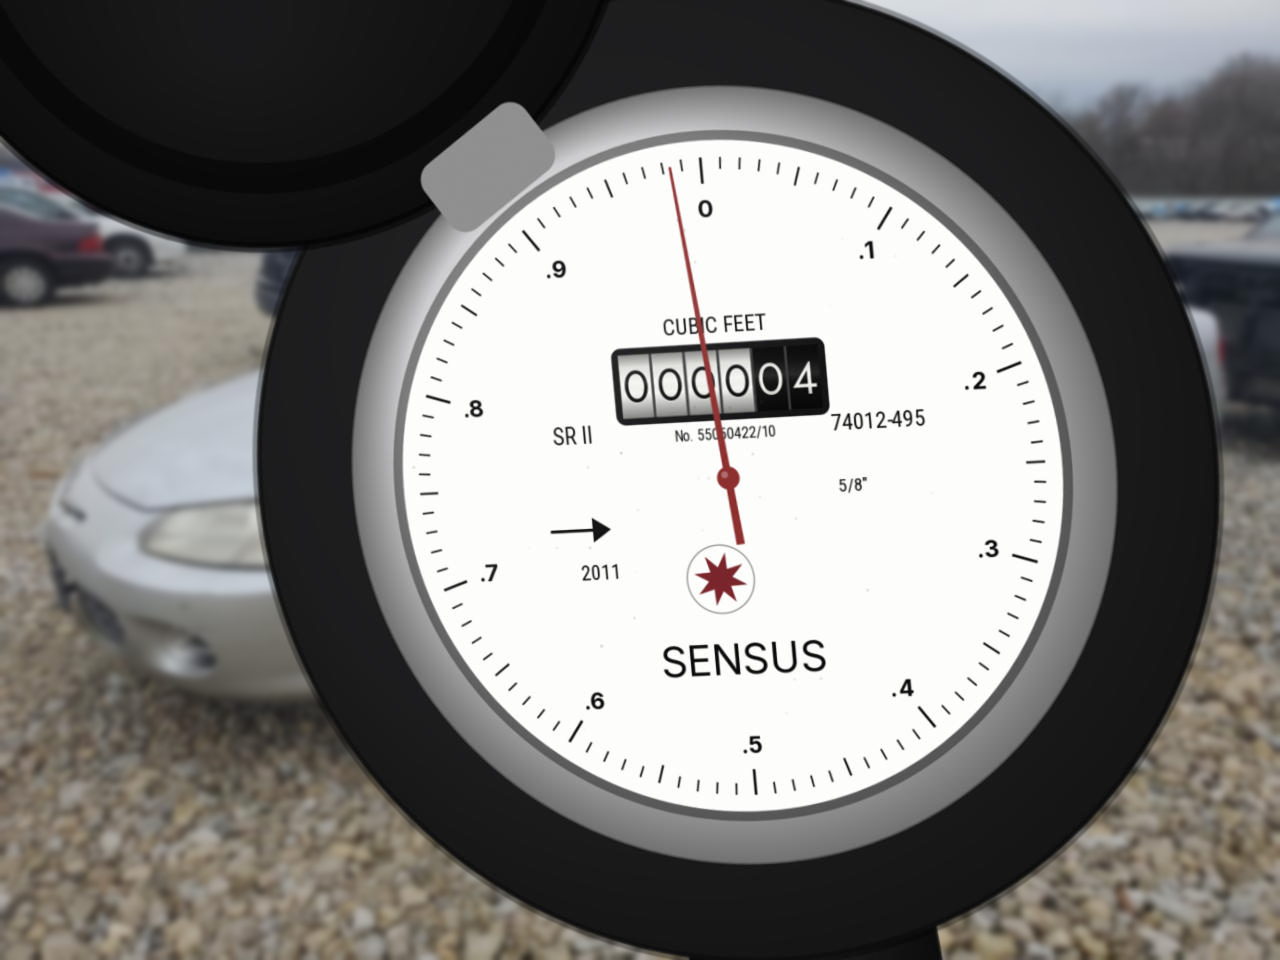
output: 3.98 (ft³)
